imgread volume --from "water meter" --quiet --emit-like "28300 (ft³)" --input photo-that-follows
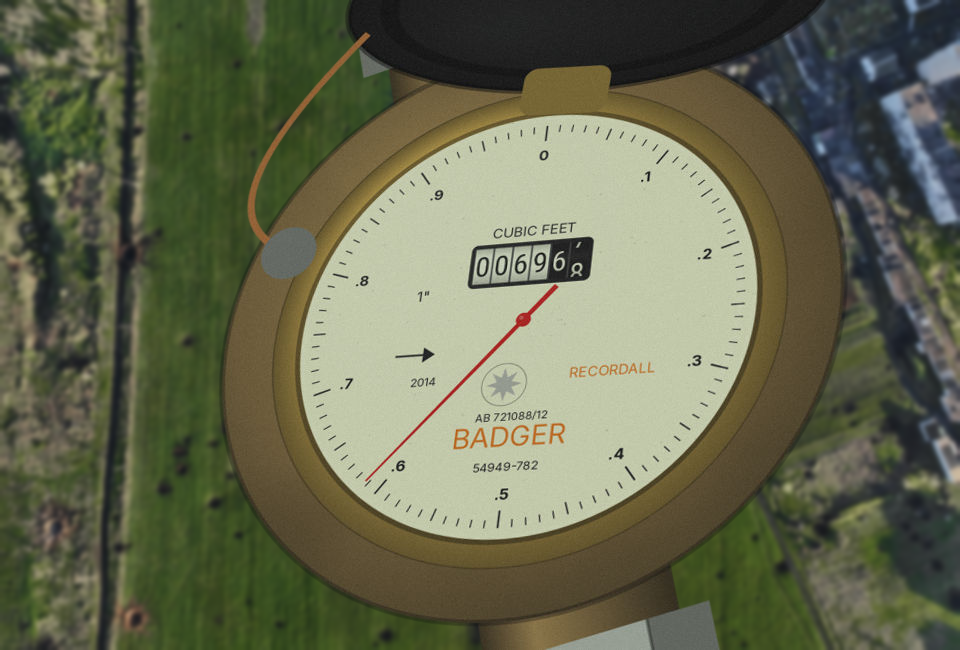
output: 6967.61 (ft³)
